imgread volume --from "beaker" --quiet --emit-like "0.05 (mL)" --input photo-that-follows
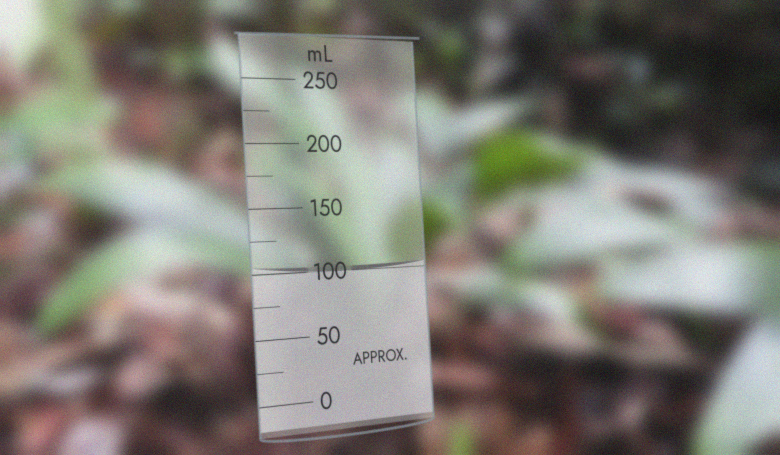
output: 100 (mL)
